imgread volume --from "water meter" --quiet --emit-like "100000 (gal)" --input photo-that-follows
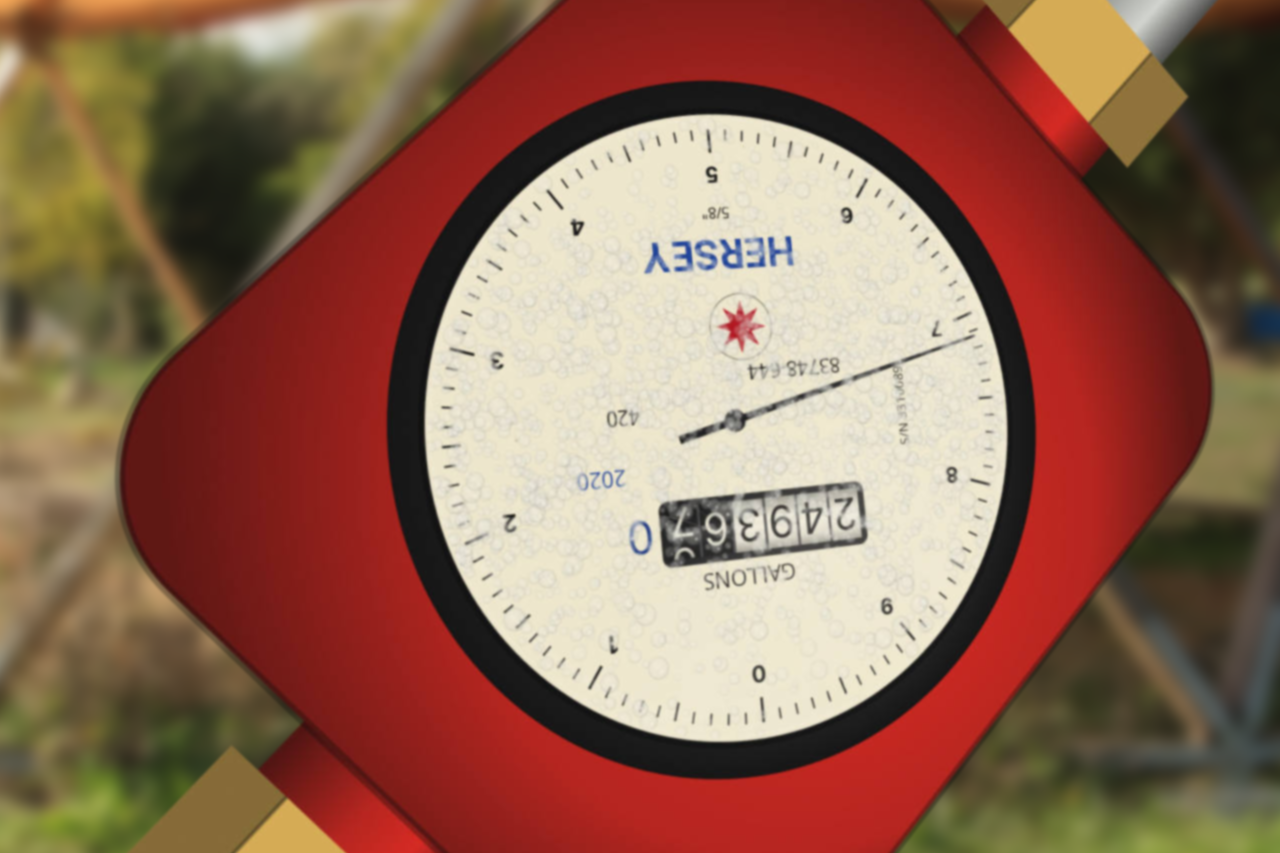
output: 2493667.1 (gal)
